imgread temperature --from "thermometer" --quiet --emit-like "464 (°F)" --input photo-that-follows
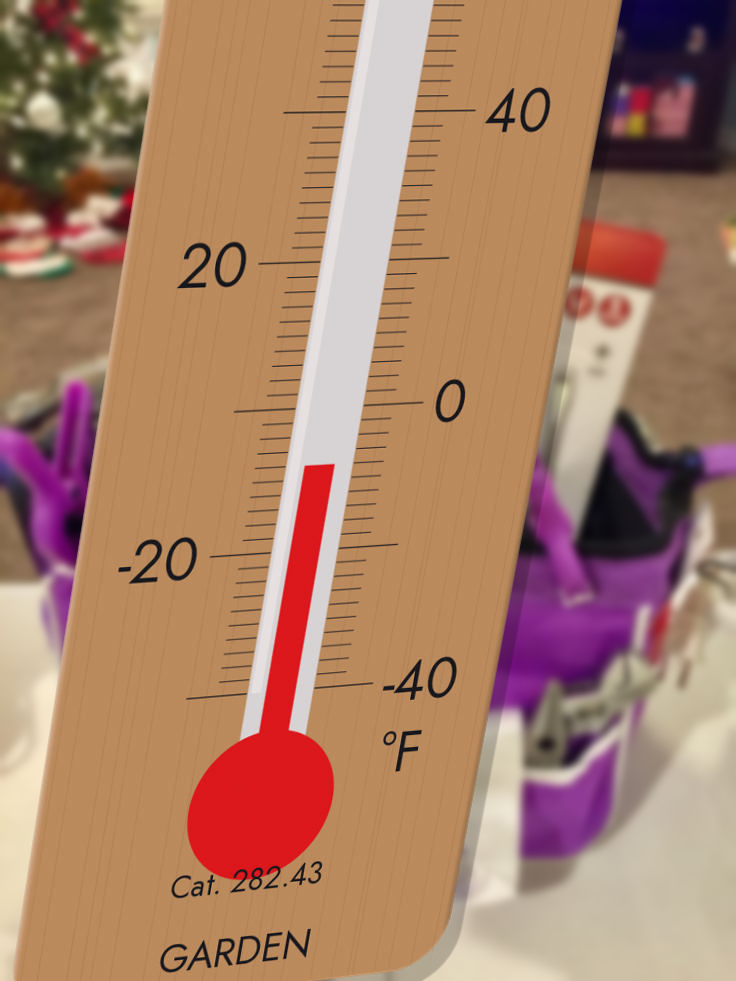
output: -8 (°F)
